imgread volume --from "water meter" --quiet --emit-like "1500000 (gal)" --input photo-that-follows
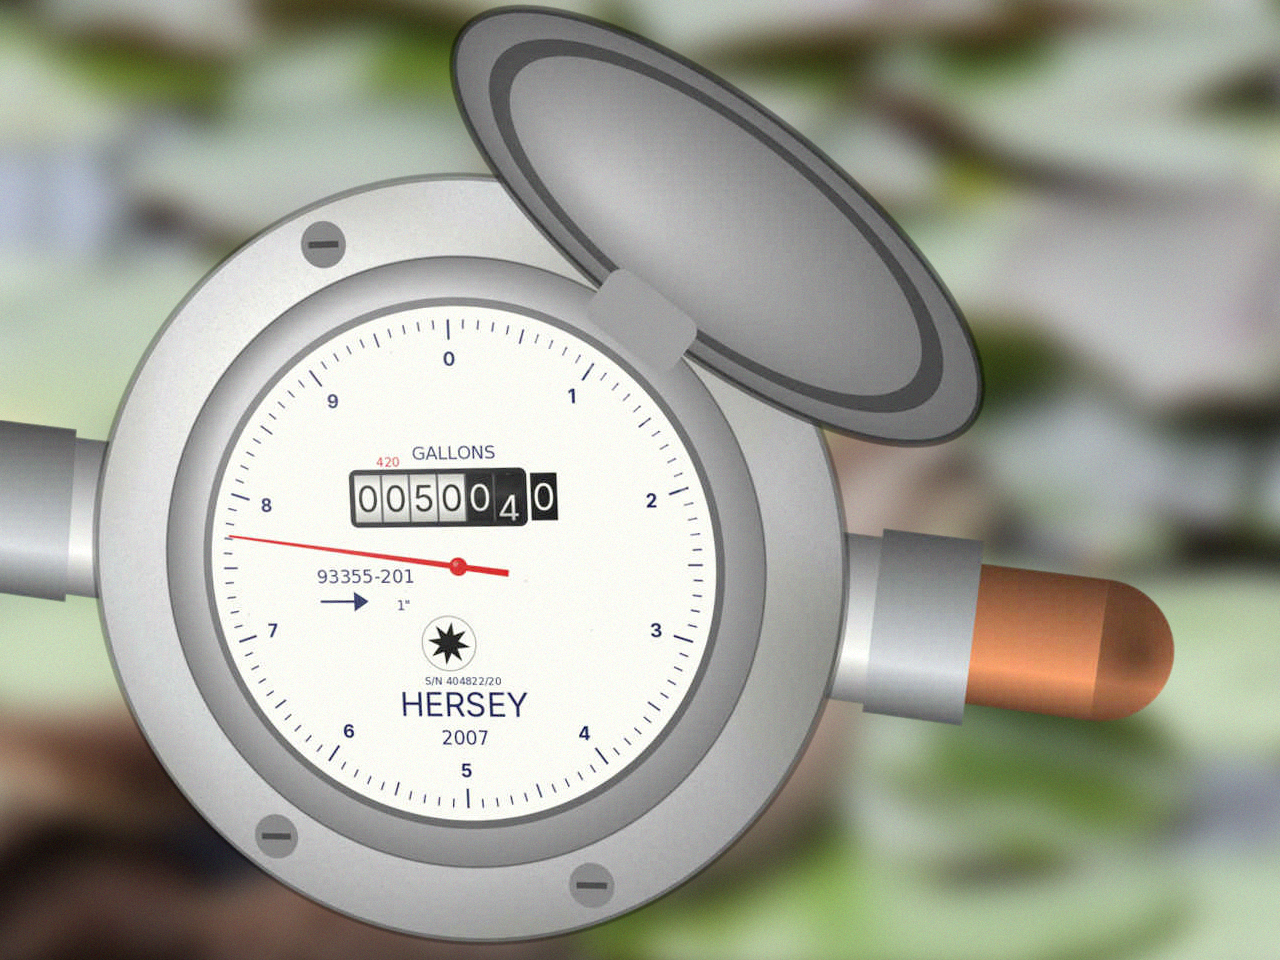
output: 50037.7 (gal)
